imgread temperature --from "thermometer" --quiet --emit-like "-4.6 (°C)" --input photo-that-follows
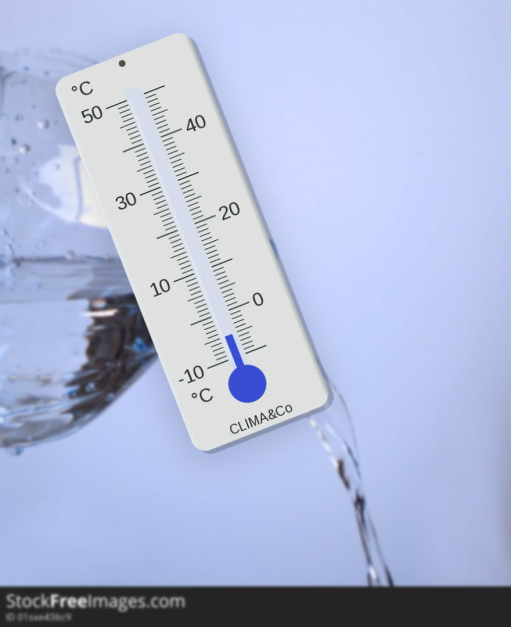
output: -5 (°C)
